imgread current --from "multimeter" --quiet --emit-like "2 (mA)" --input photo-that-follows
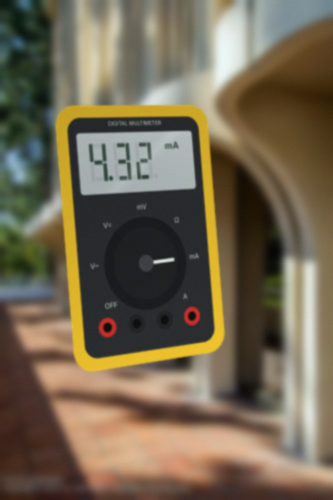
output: 4.32 (mA)
